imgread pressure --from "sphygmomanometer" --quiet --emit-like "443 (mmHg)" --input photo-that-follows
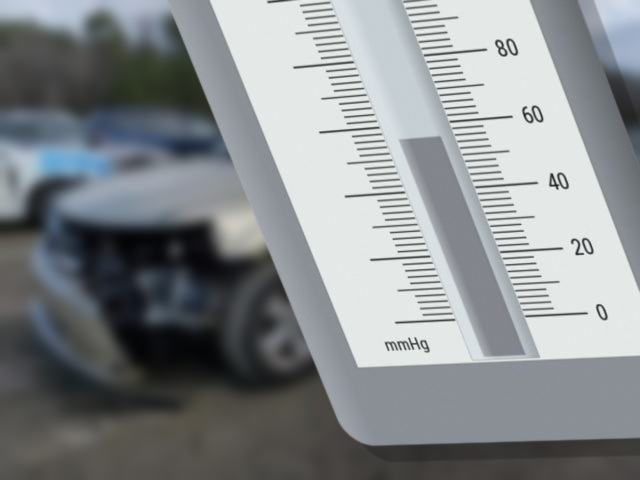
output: 56 (mmHg)
